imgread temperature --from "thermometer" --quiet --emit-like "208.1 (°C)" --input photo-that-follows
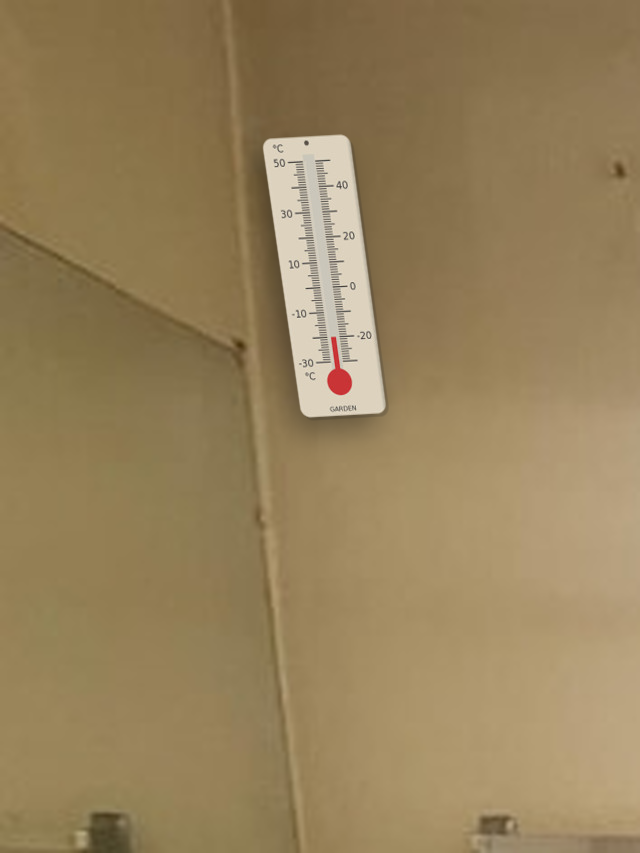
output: -20 (°C)
